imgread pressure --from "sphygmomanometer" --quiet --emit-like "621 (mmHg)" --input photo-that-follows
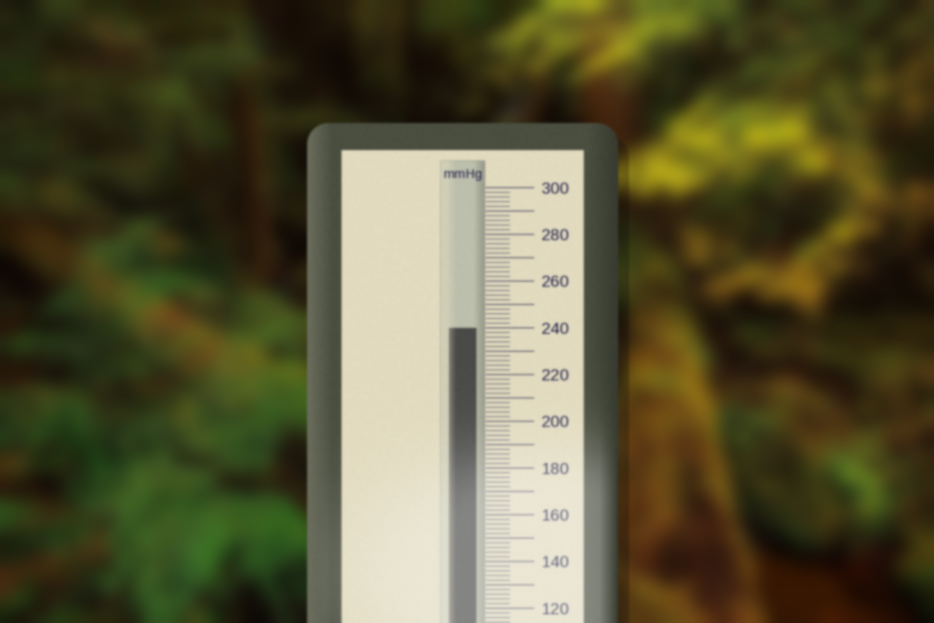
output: 240 (mmHg)
